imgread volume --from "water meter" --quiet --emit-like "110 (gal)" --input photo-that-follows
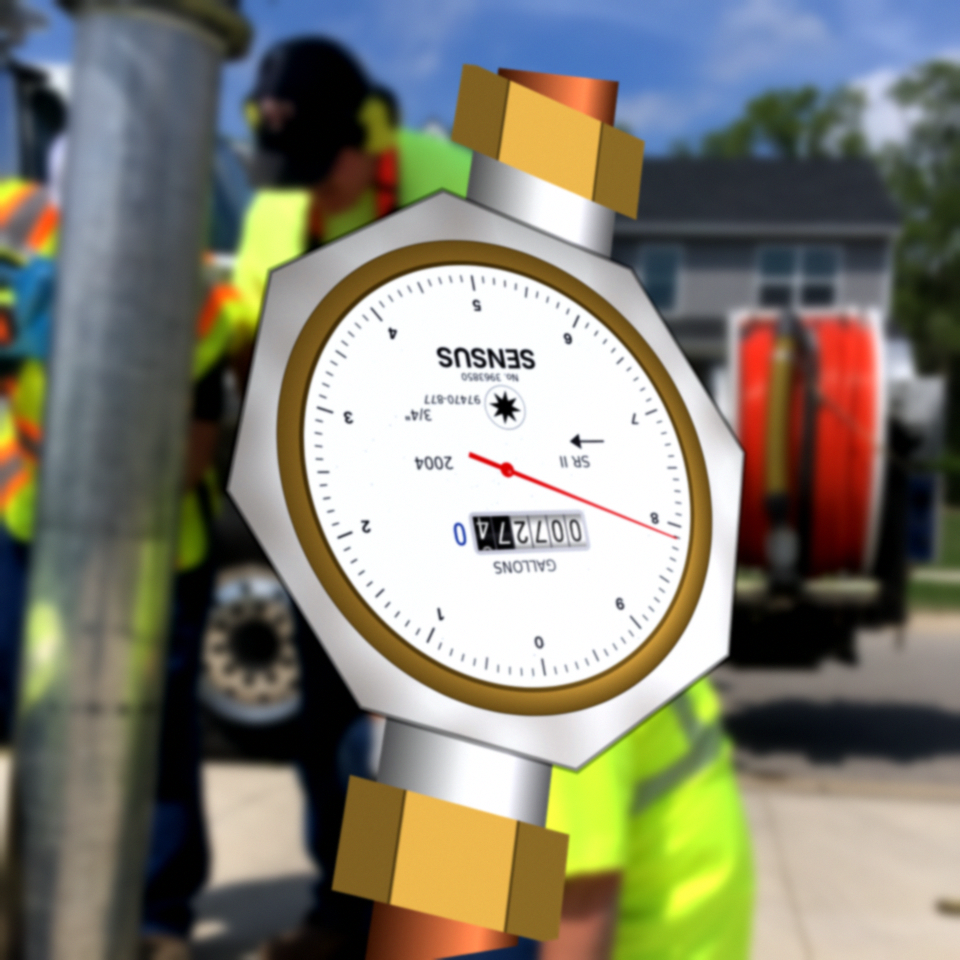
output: 72738.1 (gal)
